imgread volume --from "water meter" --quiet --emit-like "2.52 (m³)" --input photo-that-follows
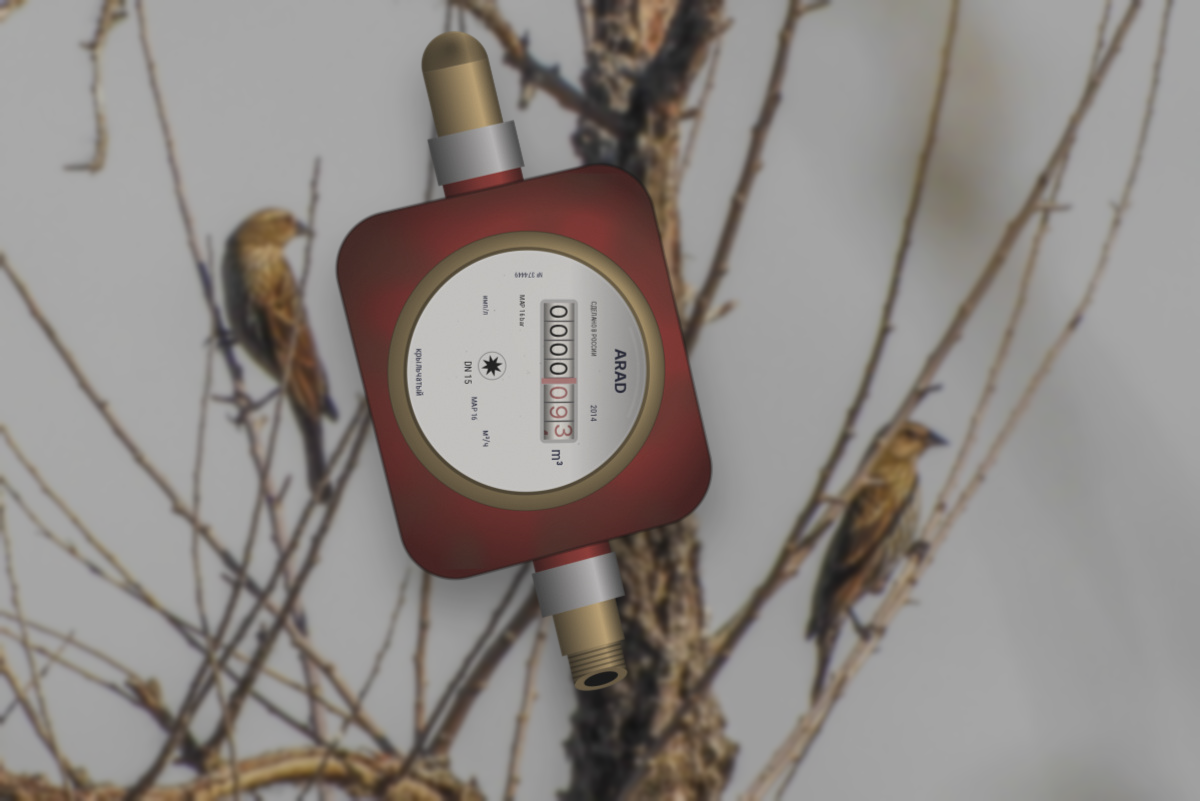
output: 0.093 (m³)
